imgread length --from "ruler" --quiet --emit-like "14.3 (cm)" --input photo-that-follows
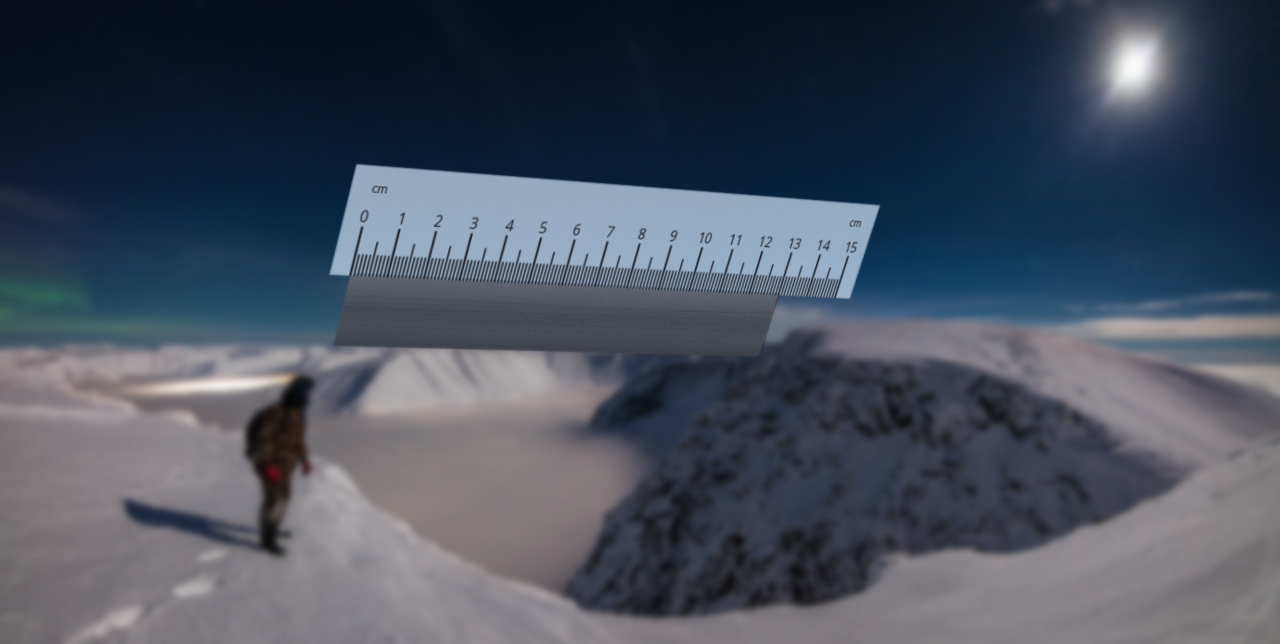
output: 13 (cm)
